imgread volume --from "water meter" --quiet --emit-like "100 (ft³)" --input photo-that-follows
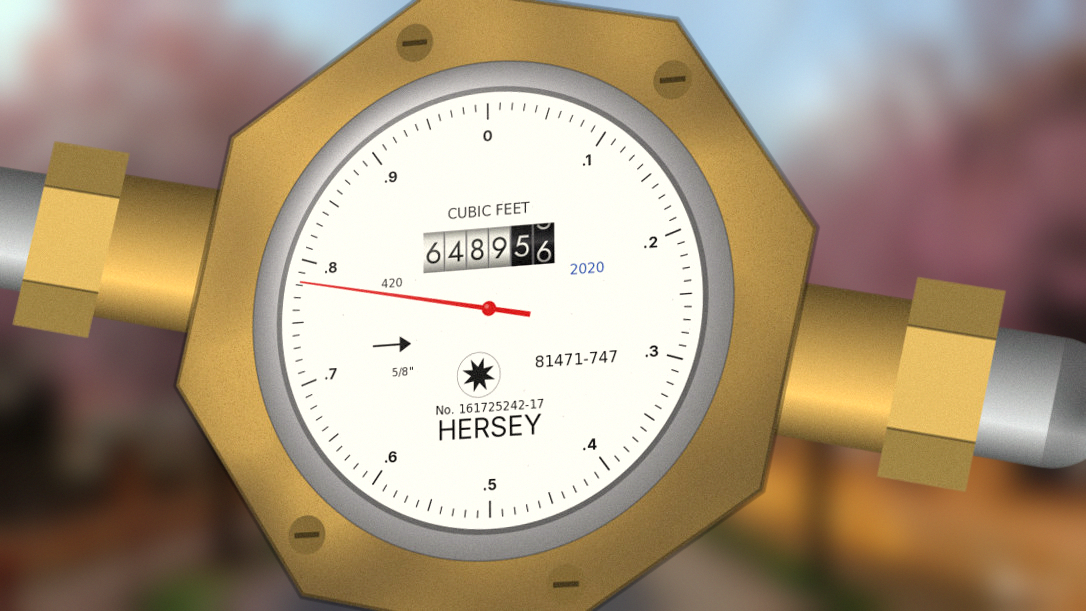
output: 648955.78 (ft³)
